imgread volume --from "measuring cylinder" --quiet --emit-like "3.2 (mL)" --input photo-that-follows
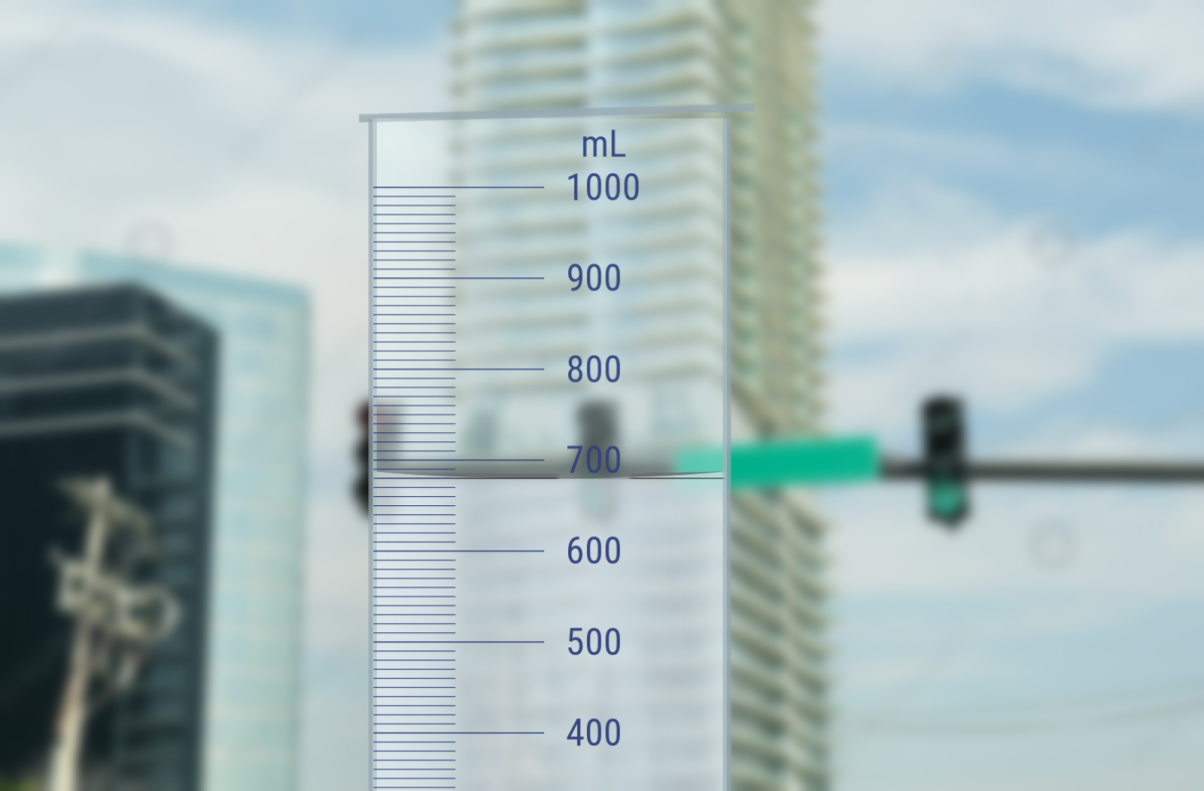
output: 680 (mL)
